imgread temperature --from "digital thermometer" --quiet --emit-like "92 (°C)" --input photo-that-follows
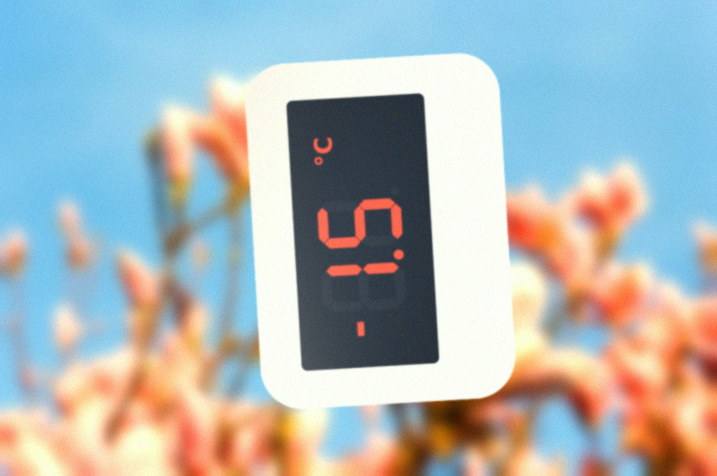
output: -1.5 (°C)
